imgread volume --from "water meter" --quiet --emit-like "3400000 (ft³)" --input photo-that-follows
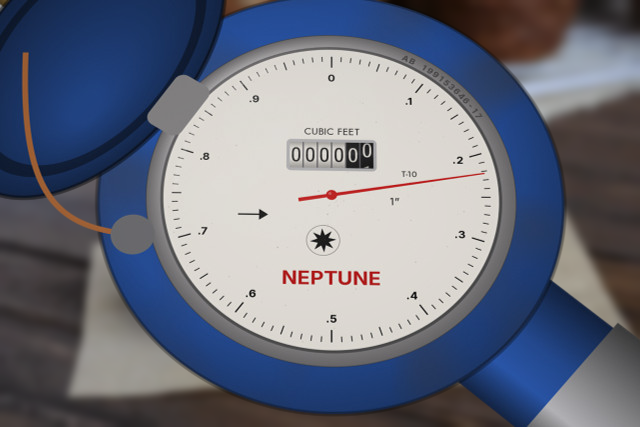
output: 0.22 (ft³)
